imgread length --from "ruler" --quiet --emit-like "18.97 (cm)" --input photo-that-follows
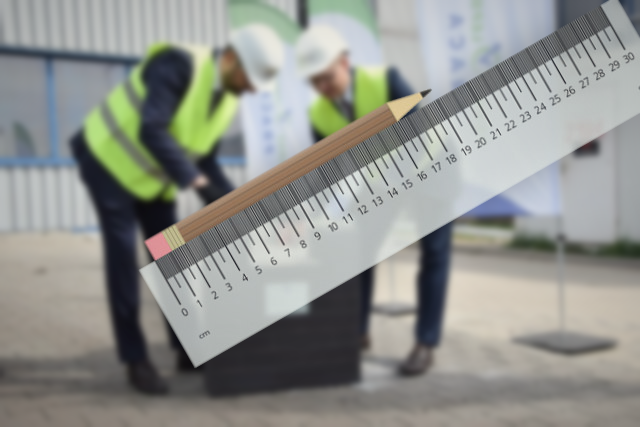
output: 19 (cm)
